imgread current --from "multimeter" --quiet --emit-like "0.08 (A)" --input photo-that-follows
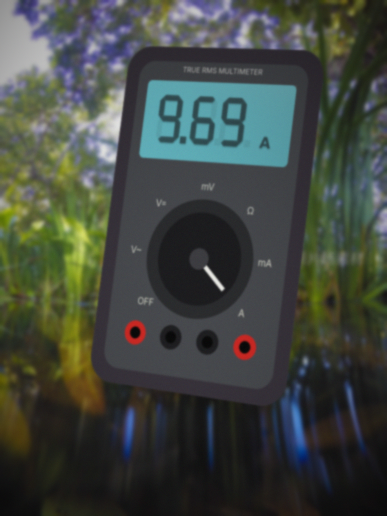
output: 9.69 (A)
